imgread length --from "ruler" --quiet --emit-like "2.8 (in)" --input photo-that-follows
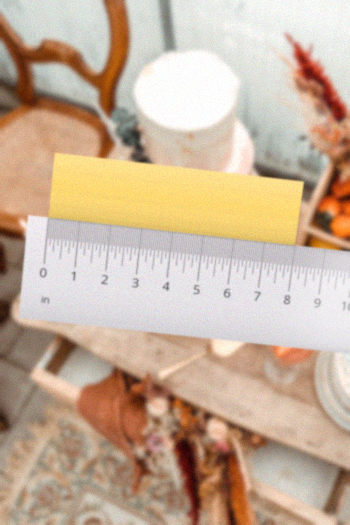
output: 8 (in)
